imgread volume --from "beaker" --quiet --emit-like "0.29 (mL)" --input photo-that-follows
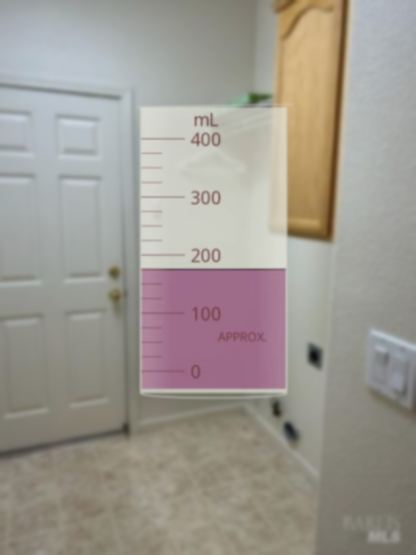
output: 175 (mL)
